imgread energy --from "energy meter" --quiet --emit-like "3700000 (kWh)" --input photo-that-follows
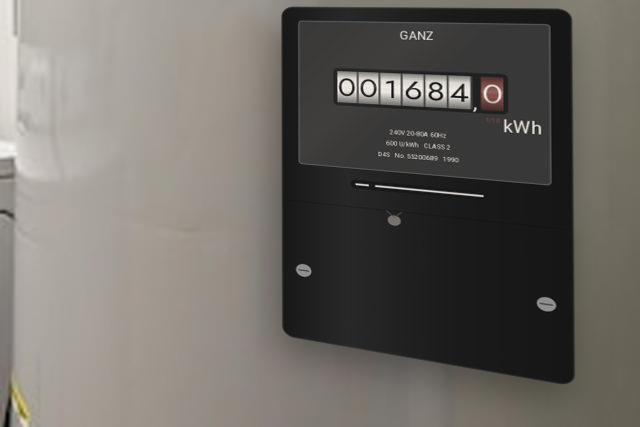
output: 1684.0 (kWh)
